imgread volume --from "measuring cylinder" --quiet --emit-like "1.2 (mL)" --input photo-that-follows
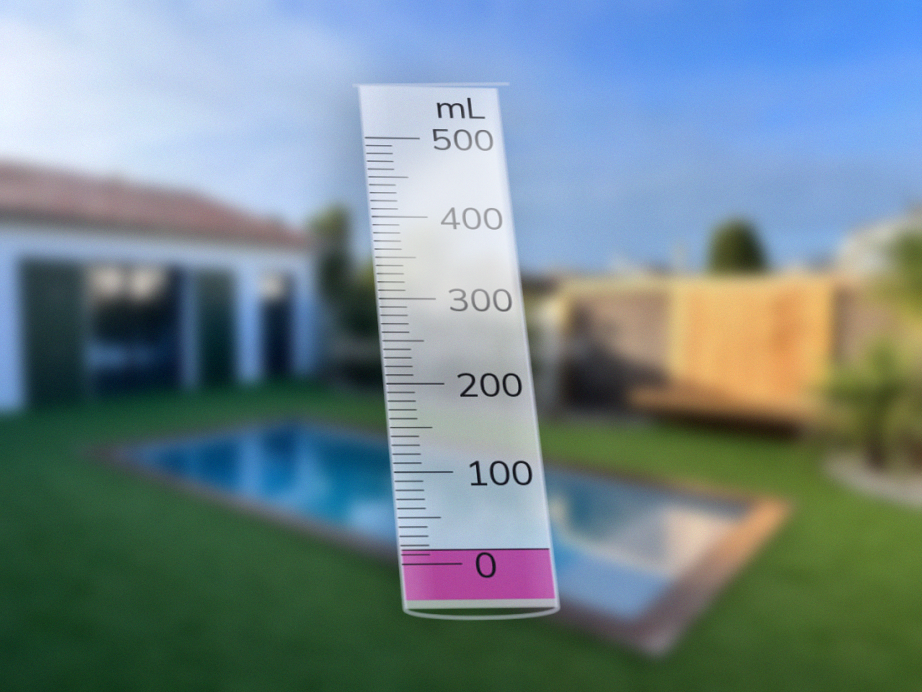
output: 15 (mL)
